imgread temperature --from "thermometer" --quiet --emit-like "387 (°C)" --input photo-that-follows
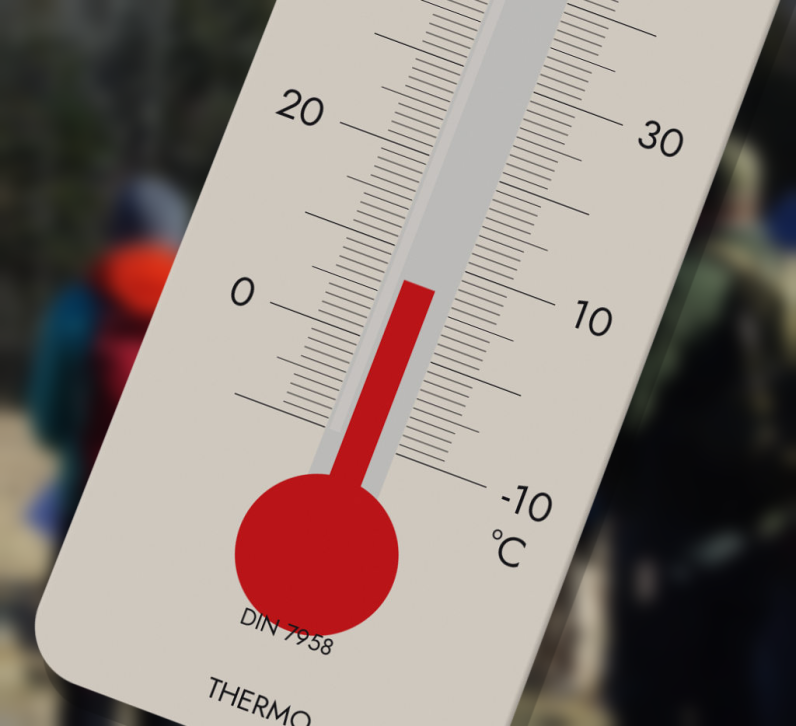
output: 7 (°C)
